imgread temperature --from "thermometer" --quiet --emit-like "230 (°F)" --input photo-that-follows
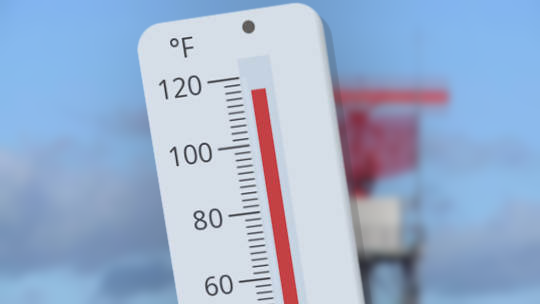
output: 116 (°F)
